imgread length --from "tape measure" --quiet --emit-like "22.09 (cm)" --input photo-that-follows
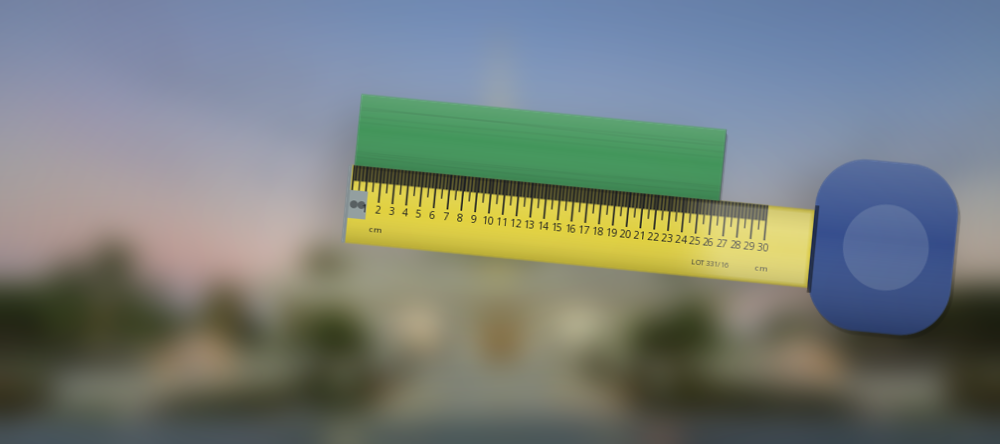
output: 26.5 (cm)
